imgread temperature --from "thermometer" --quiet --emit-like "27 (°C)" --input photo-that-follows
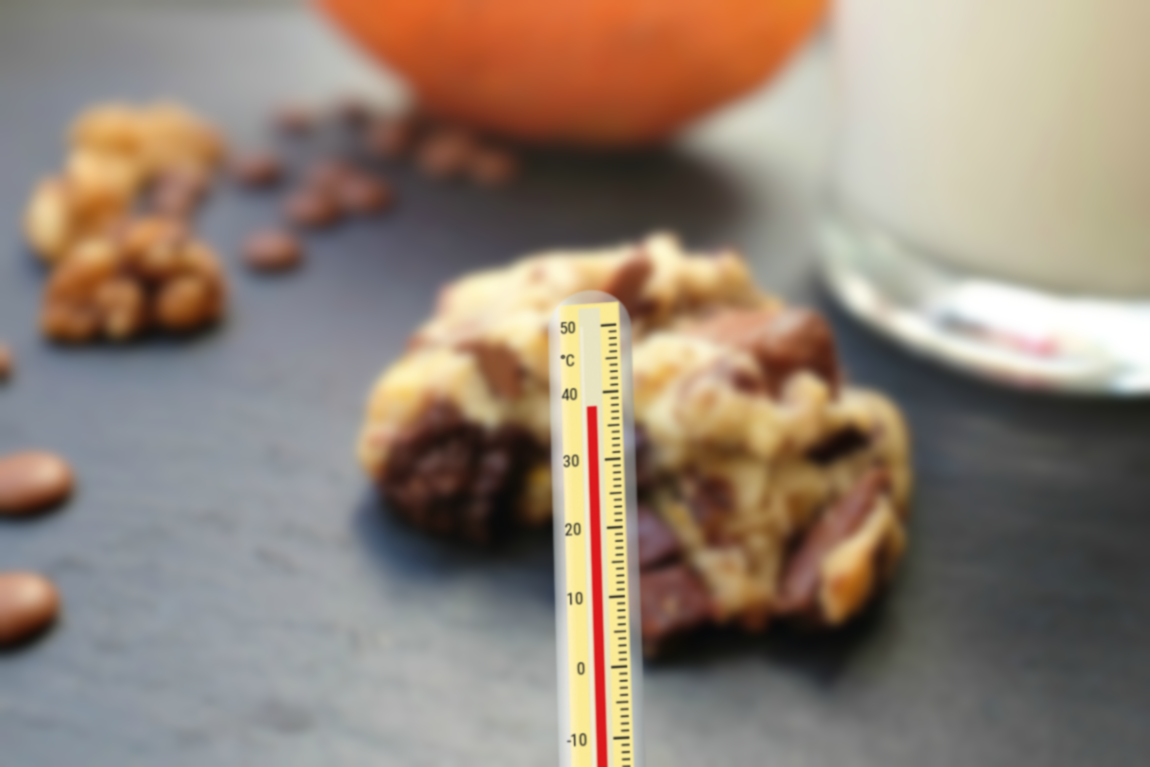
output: 38 (°C)
